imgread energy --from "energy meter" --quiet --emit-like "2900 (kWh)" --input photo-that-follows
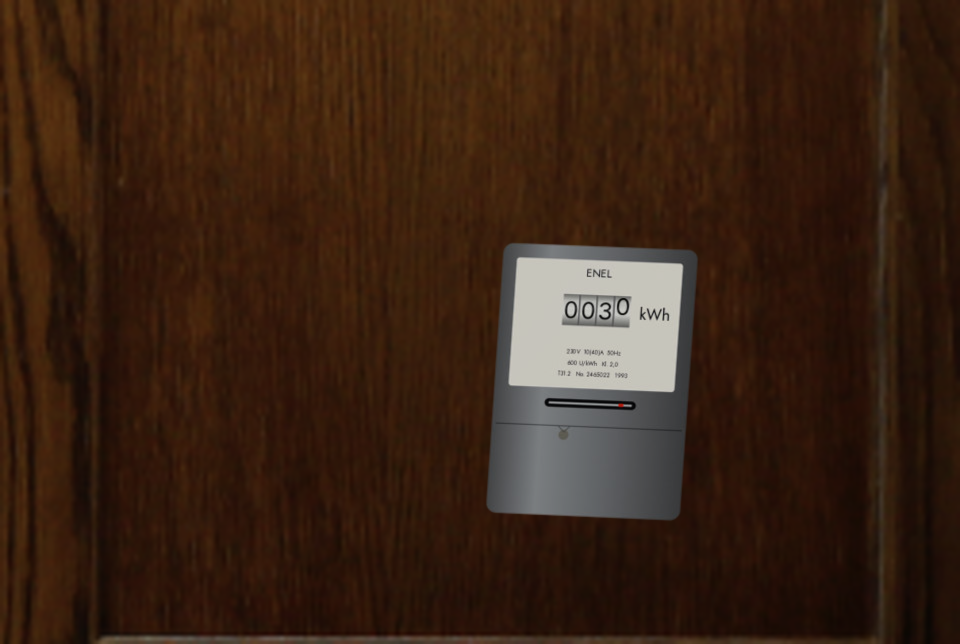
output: 30 (kWh)
